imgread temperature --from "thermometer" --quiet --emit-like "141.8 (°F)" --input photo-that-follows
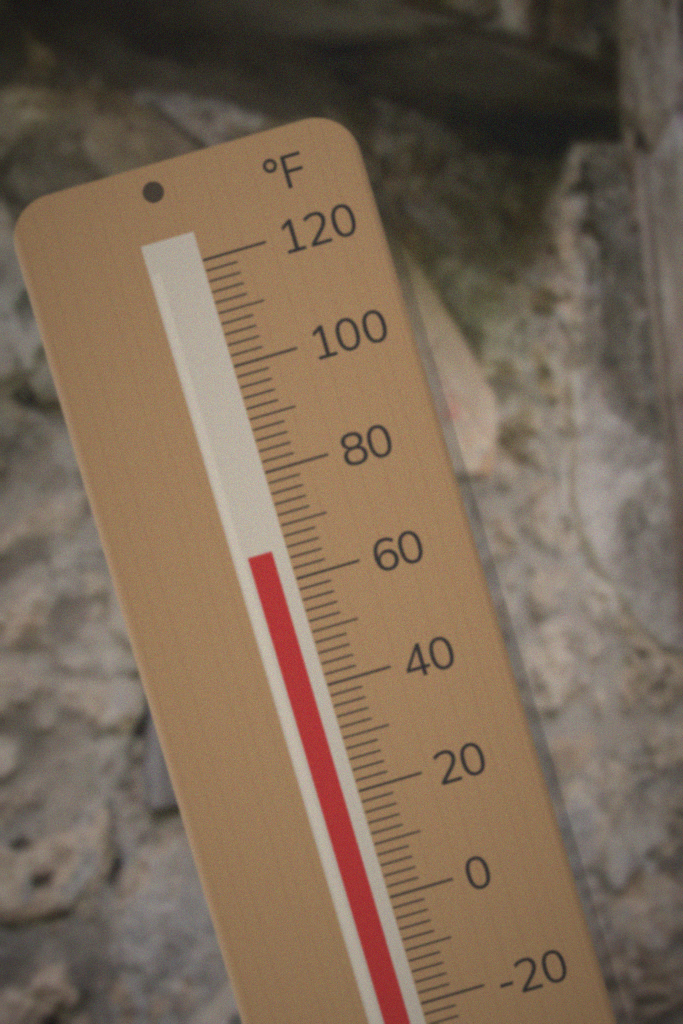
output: 66 (°F)
